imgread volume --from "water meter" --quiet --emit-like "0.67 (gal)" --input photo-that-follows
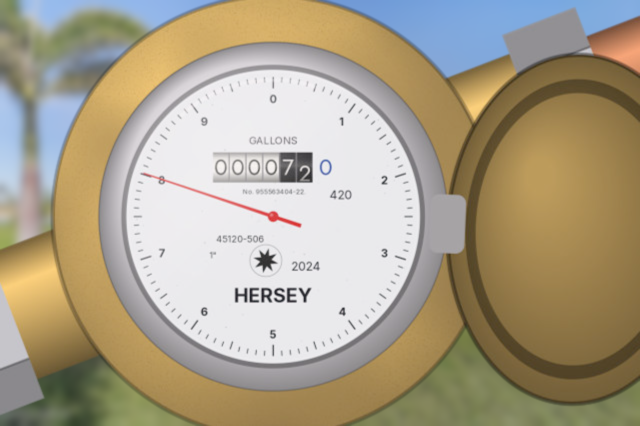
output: 718.0 (gal)
